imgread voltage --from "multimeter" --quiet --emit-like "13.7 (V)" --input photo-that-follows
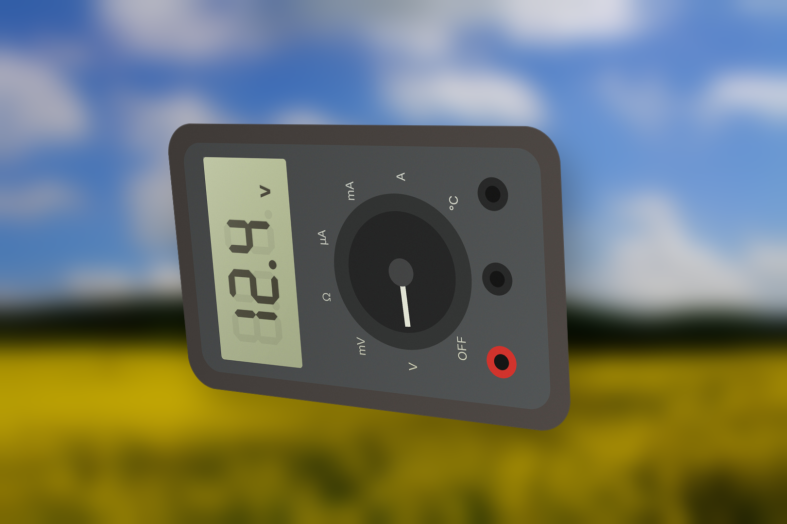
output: 12.4 (V)
